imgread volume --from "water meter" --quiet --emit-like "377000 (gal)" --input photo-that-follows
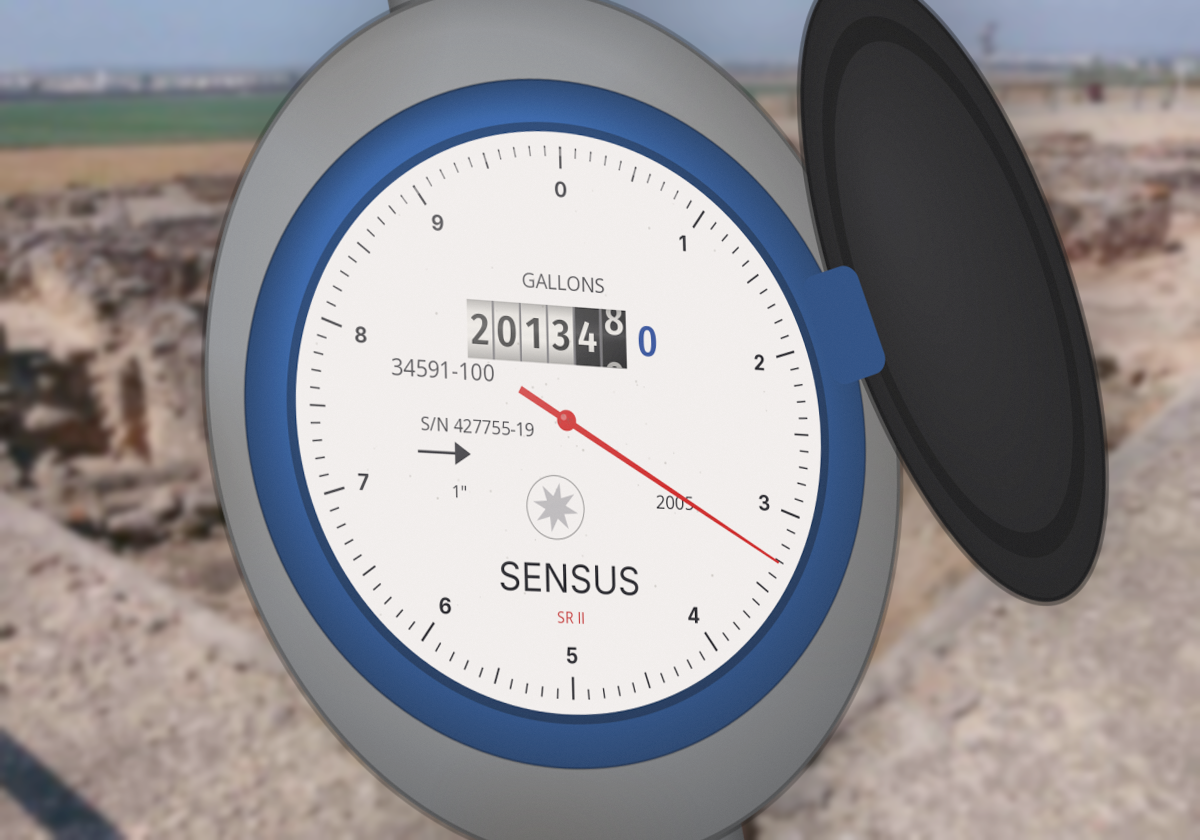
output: 2013483.3 (gal)
